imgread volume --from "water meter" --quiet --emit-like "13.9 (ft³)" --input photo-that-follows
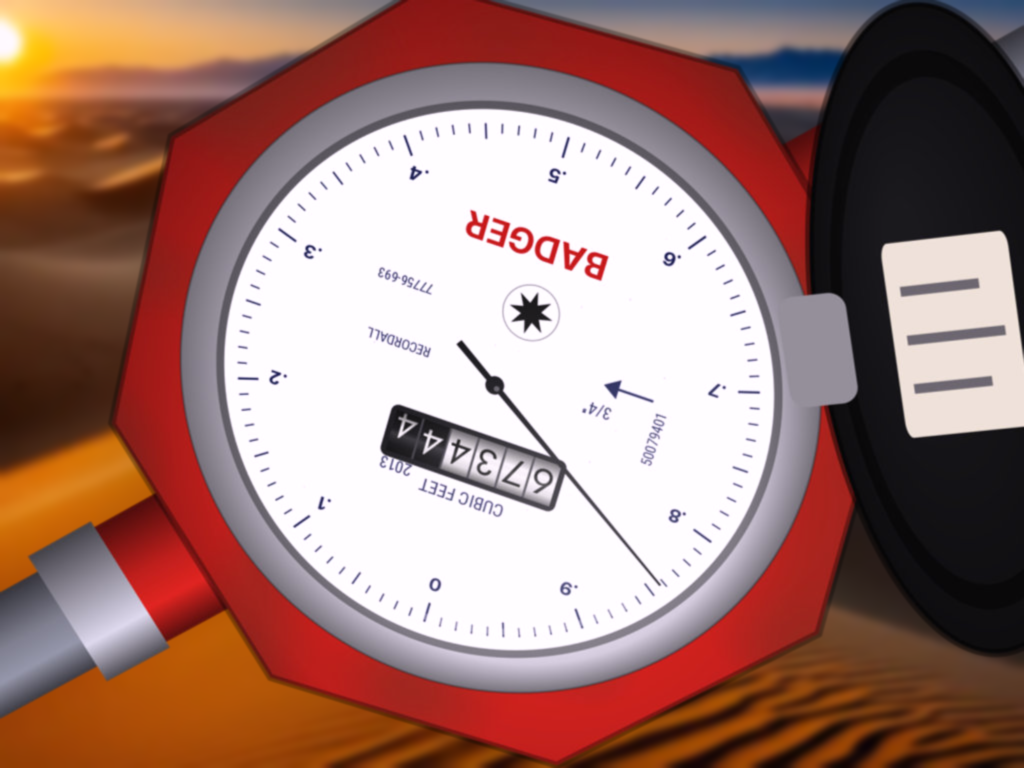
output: 673443.84 (ft³)
